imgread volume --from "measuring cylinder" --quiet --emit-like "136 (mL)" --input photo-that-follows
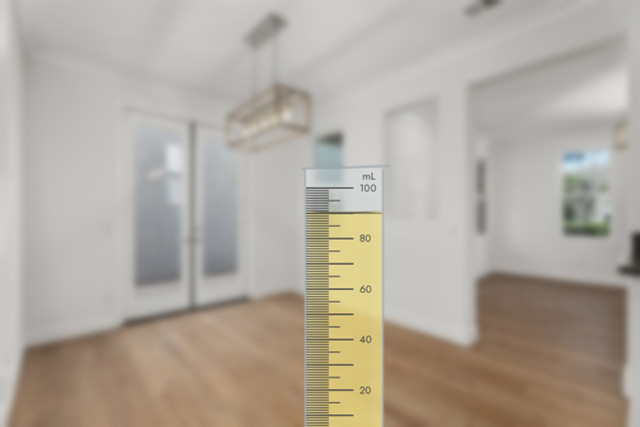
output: 90 (mL)
